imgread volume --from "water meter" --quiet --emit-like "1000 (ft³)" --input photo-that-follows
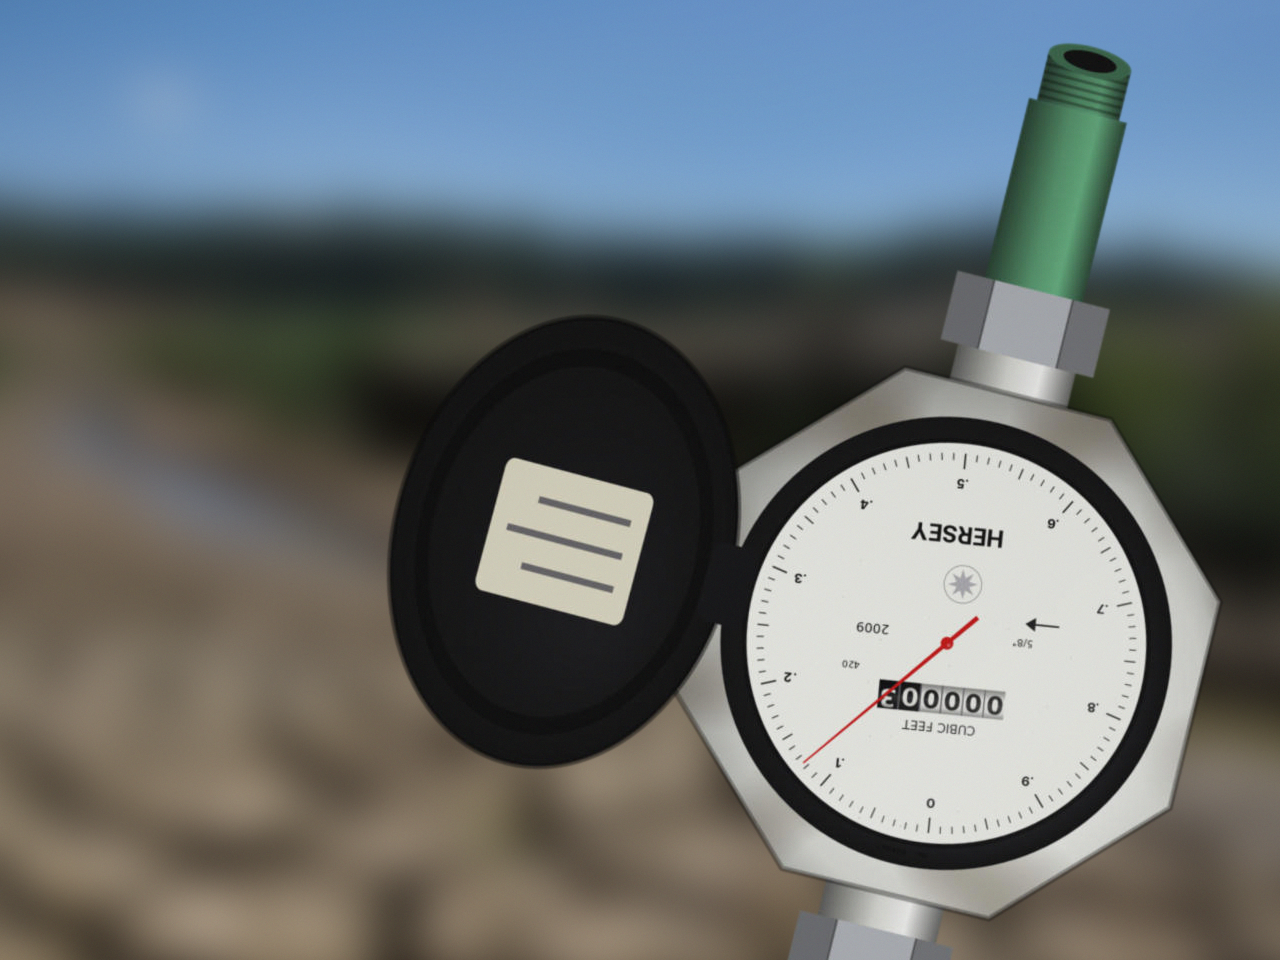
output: 3.12 (ft³)
